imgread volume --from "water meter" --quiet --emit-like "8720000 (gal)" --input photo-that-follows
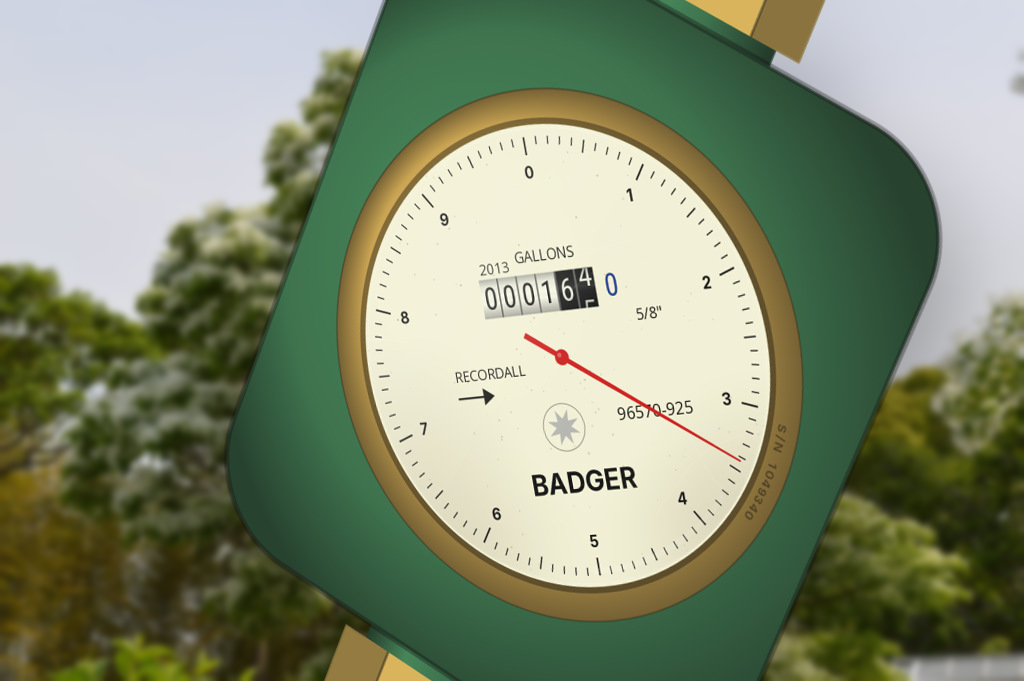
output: 1643.4 (gal)
